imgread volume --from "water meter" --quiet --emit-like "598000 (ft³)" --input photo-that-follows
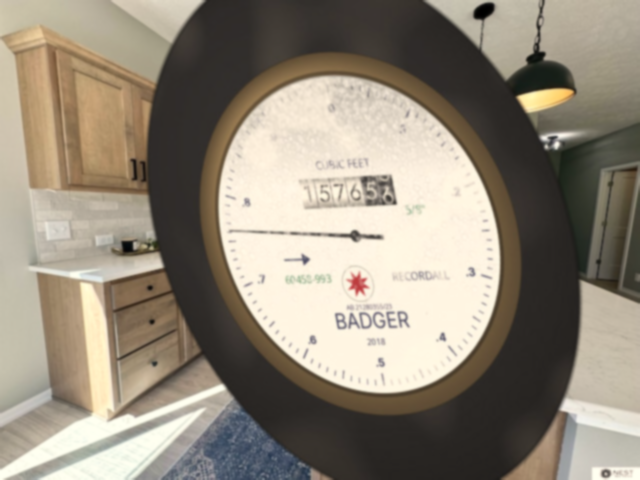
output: 157655.76 (ft³)
